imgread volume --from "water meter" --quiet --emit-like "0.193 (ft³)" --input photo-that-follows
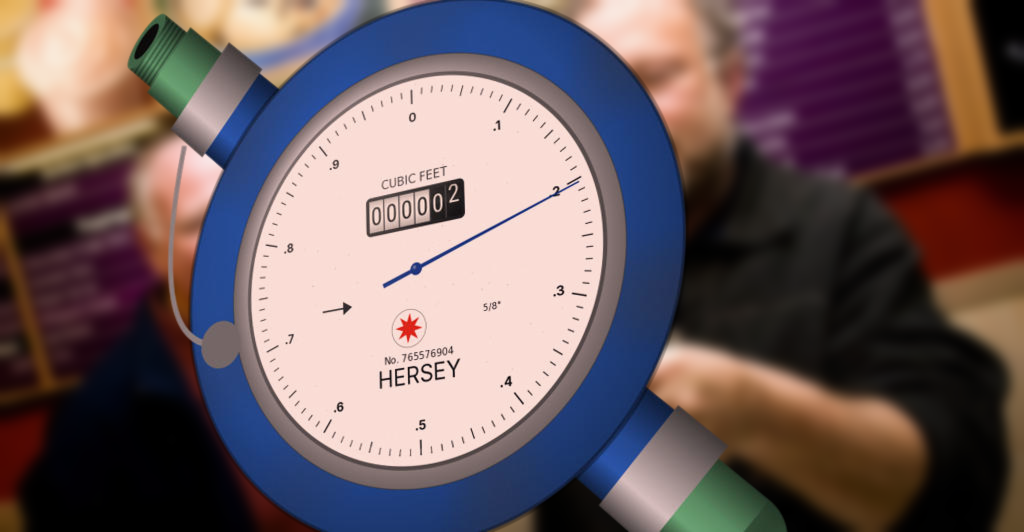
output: 2.20 (ft³)
